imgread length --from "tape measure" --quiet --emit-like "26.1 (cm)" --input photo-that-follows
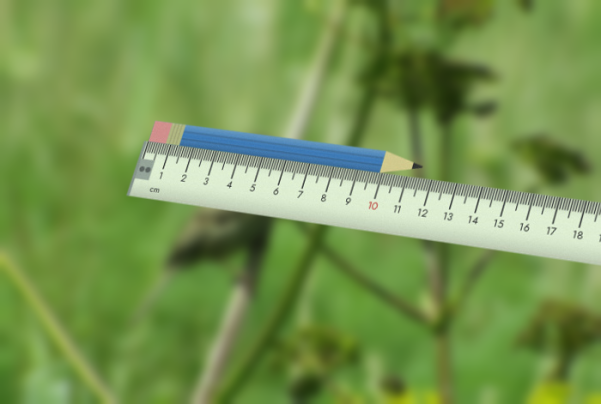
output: 11.5 (cm)
